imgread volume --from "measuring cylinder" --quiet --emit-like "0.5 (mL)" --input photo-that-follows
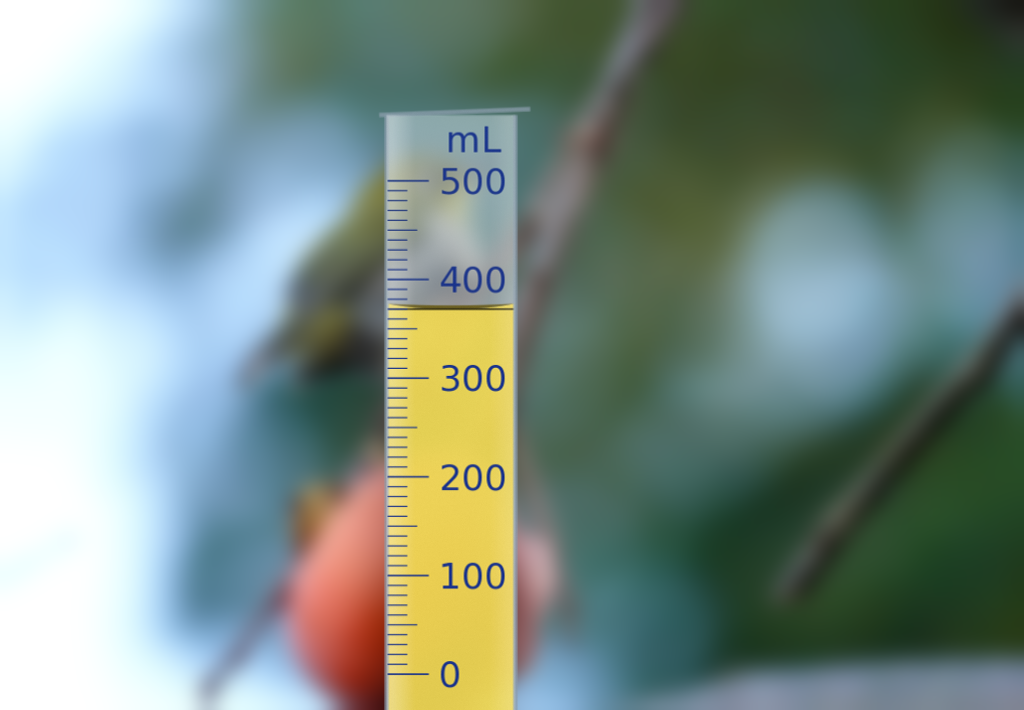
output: 370 (mL)
